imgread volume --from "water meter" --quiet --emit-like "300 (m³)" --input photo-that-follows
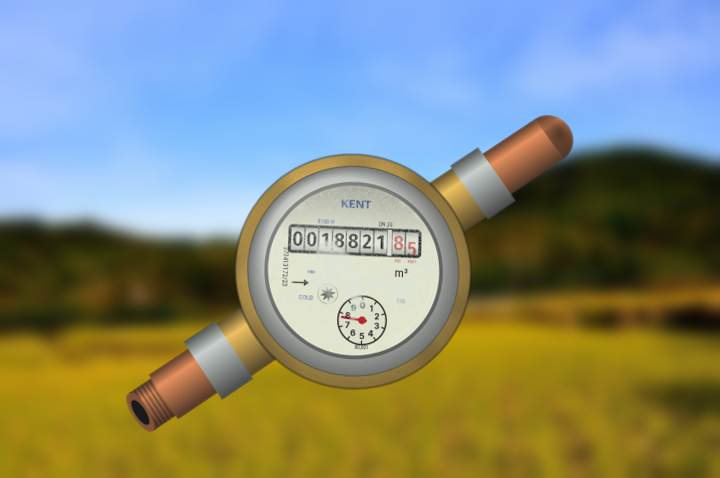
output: 18821.847 (m³)
